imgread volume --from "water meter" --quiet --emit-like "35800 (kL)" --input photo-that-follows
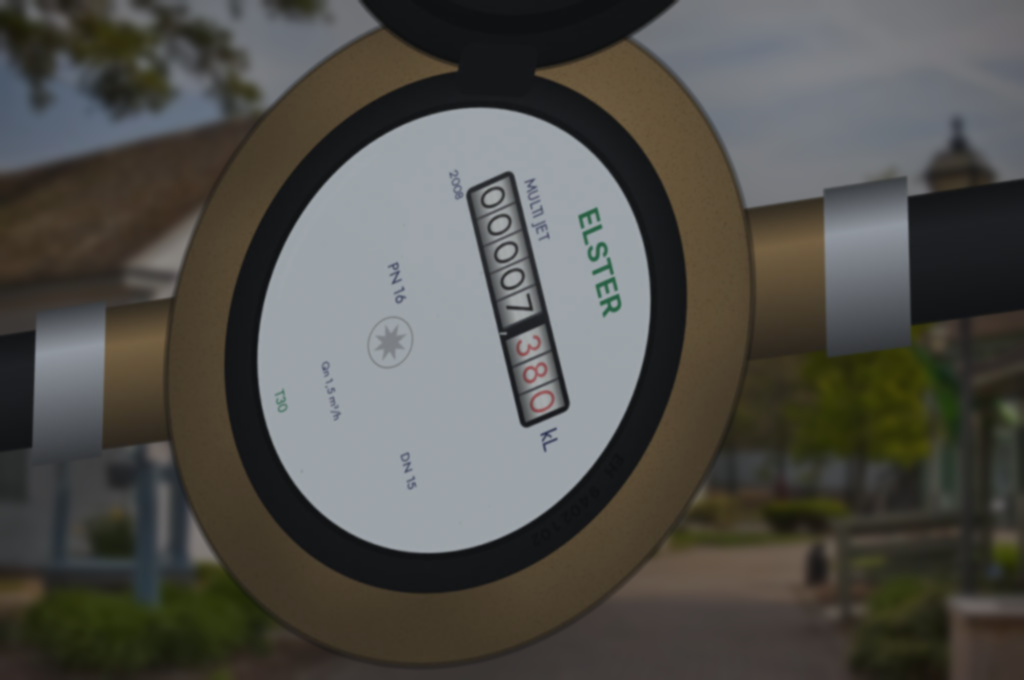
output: 7.380 (kL)
